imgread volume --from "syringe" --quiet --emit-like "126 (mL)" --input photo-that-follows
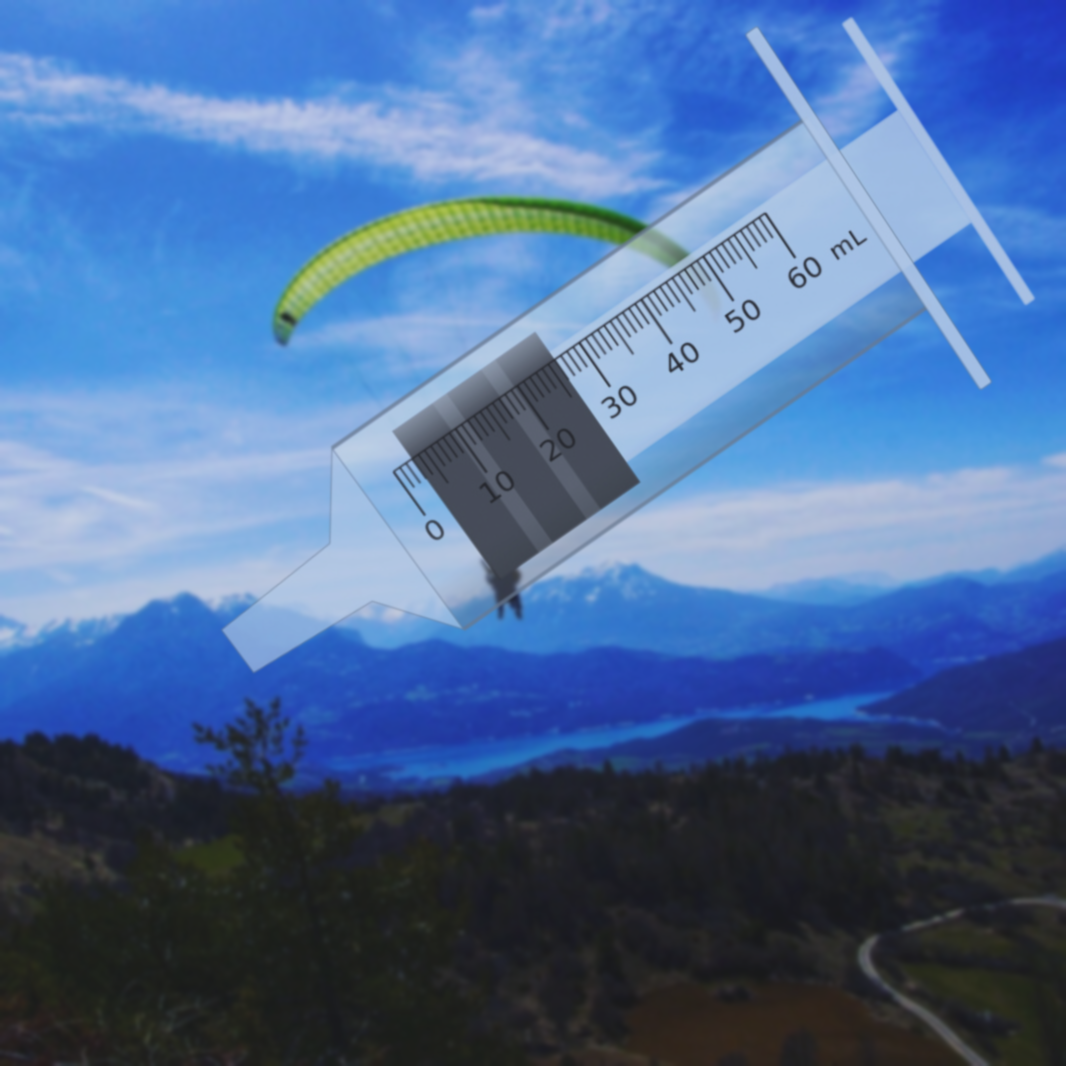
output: 3 (mL)
